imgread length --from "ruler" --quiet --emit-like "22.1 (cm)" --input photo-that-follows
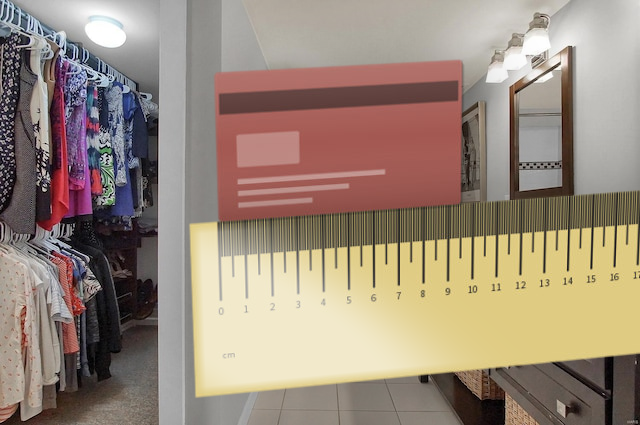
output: 9.5 (cm)
